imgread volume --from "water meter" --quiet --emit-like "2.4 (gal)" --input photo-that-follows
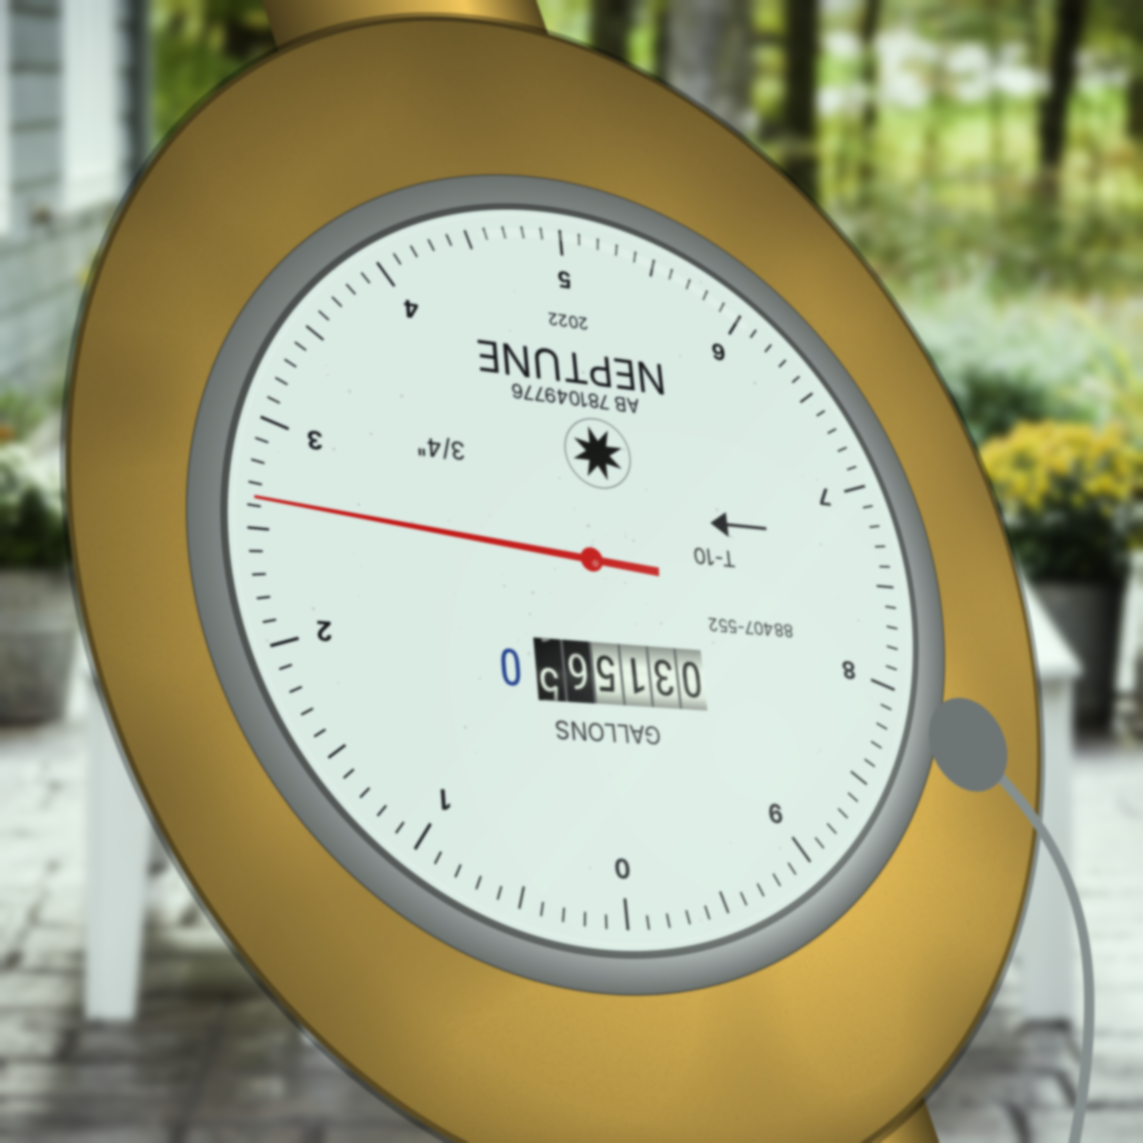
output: 315652.6 (gal)
